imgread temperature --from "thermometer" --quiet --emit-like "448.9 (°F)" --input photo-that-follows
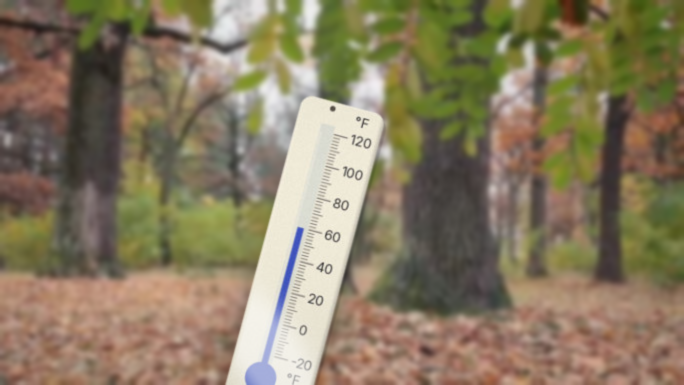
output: 60 (°F)
